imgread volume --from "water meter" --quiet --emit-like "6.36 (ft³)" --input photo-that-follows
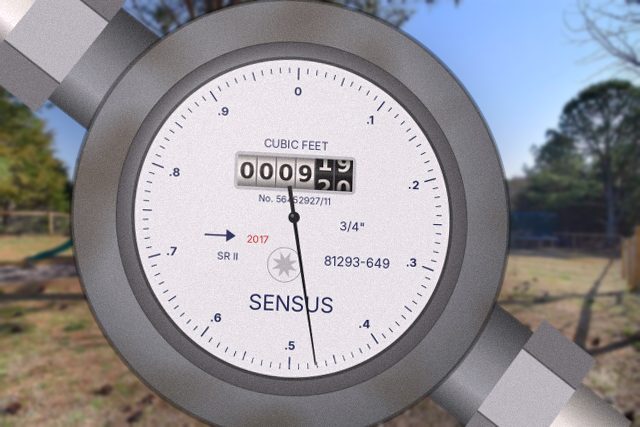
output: 919.47 (ft³)
